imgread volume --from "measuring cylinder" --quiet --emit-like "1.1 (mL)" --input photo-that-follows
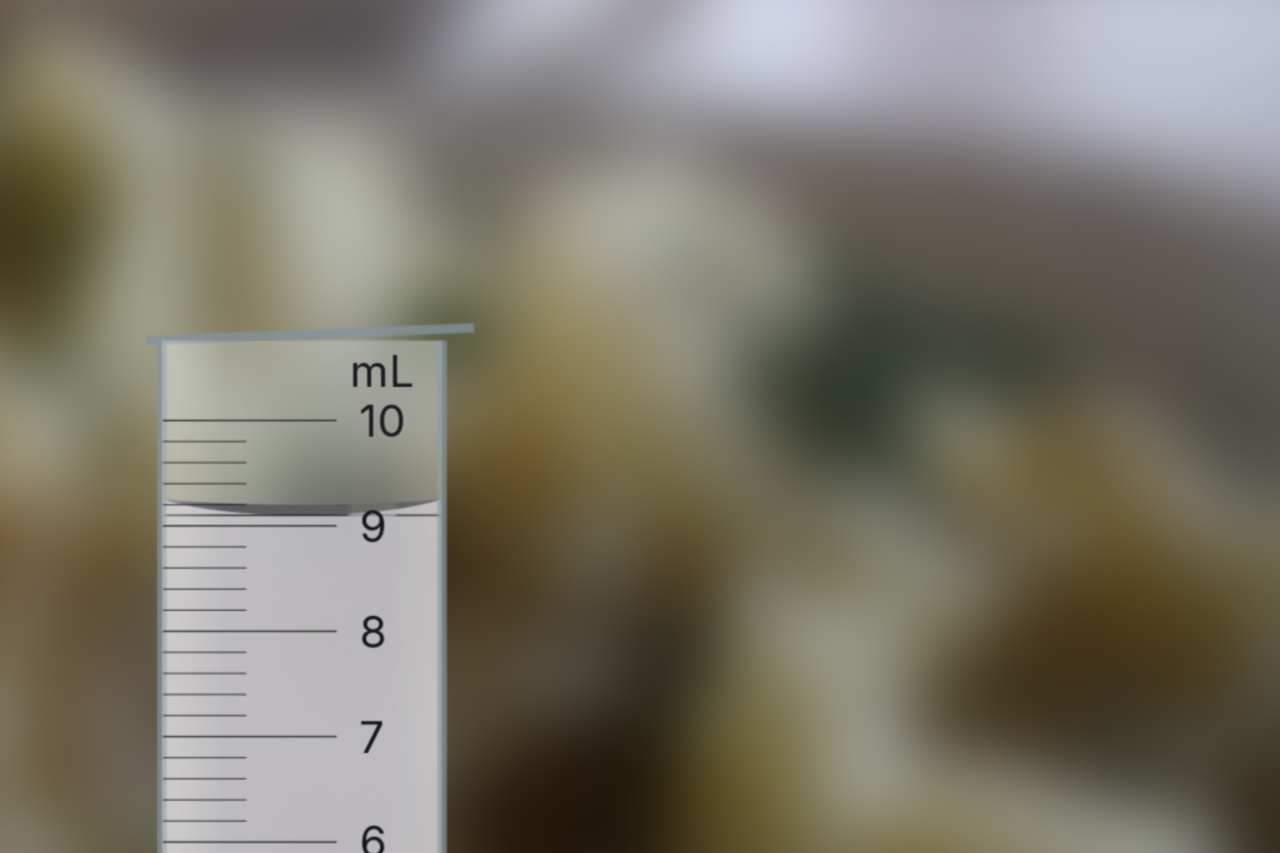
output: 9.1 (mL)
